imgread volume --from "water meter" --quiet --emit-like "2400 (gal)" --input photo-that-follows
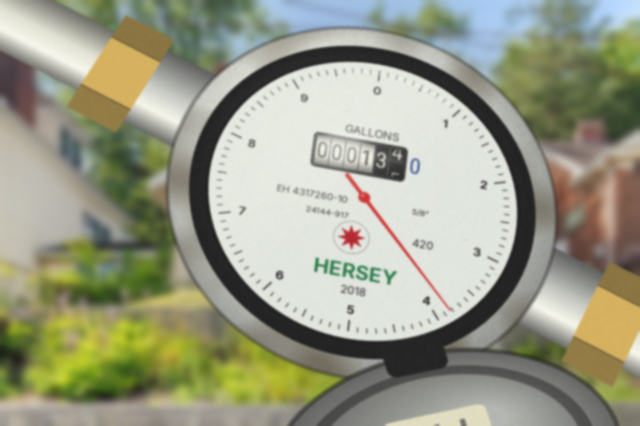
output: 1343.8 (gal)
